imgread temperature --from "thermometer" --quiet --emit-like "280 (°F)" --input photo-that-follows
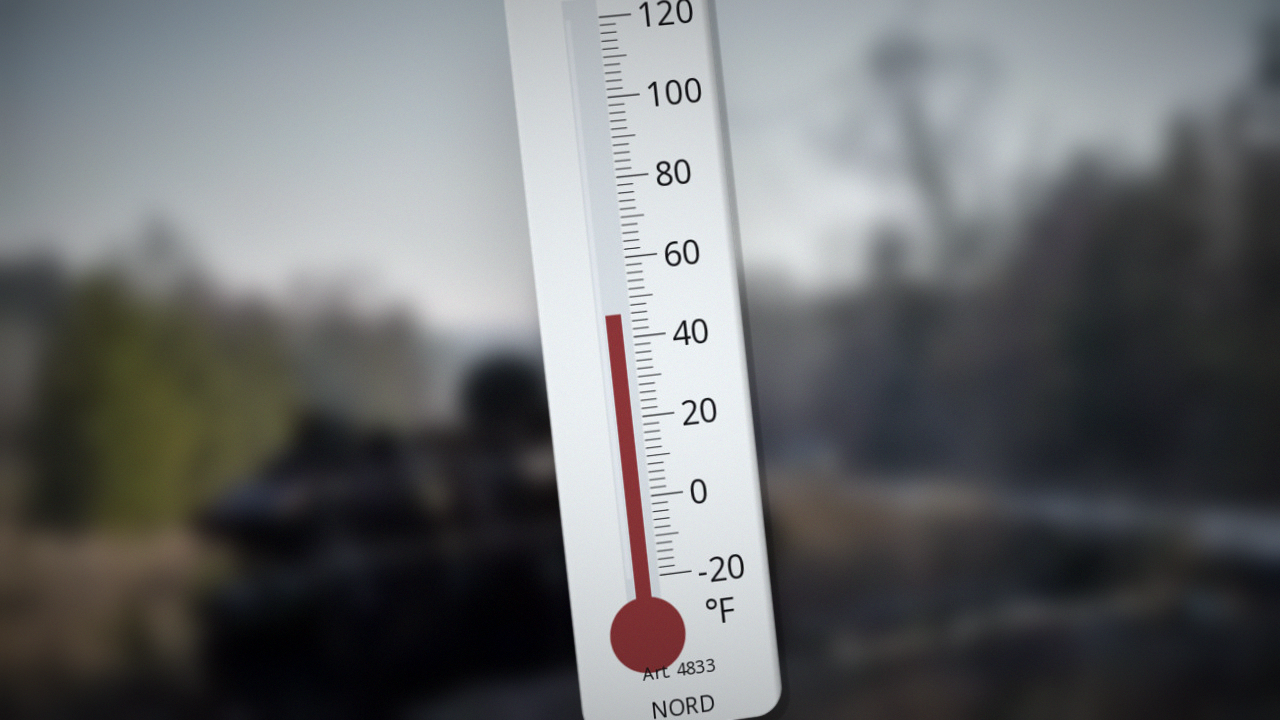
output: 46 (°F)
